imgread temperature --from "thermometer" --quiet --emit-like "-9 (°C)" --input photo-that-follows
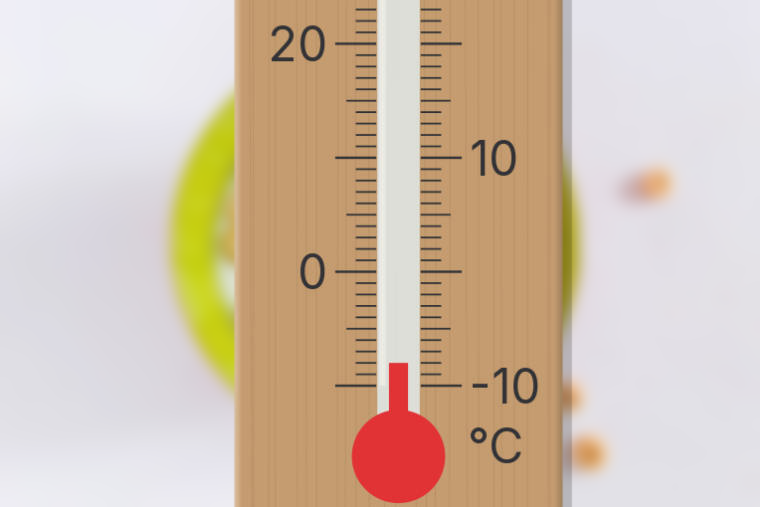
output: -8 (°C)
